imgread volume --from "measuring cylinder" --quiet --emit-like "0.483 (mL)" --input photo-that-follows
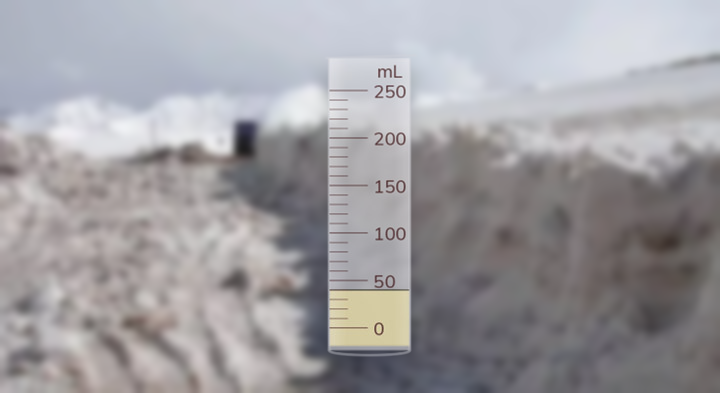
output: 40 (mL)
